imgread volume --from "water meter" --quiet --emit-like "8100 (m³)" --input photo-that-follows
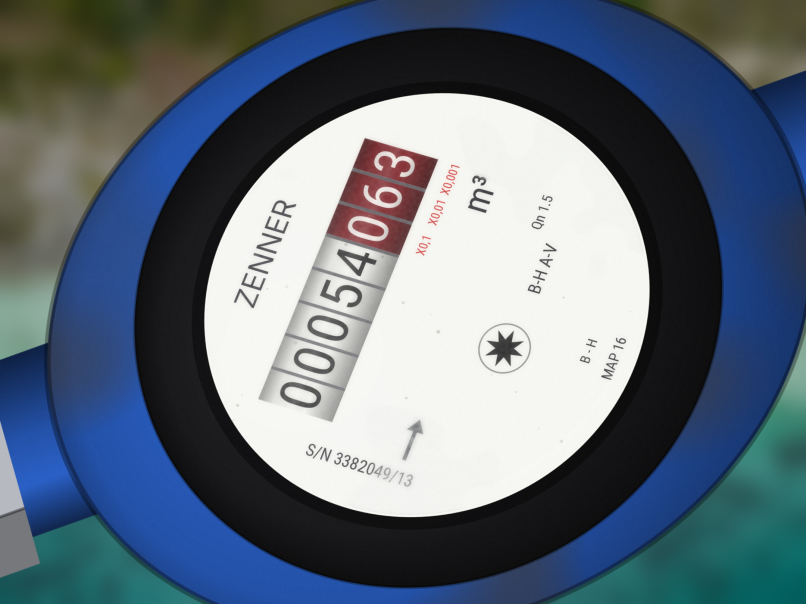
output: 54.063 (m³)
